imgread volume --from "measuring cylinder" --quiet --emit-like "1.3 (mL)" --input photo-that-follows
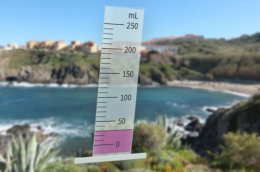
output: 30 (mL)
